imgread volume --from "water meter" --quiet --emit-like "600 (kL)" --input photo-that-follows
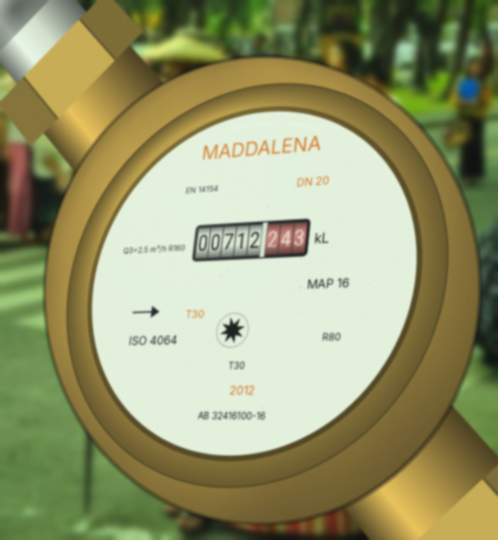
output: 712.243 (kL)
